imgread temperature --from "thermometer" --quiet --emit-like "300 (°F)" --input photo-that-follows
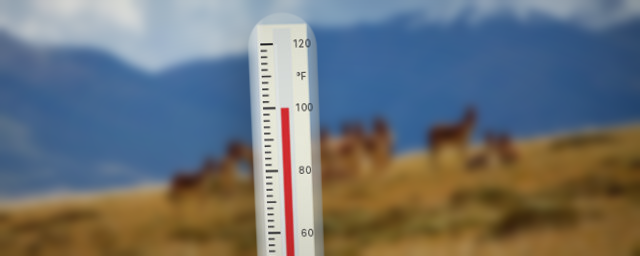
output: 100 (°F)
